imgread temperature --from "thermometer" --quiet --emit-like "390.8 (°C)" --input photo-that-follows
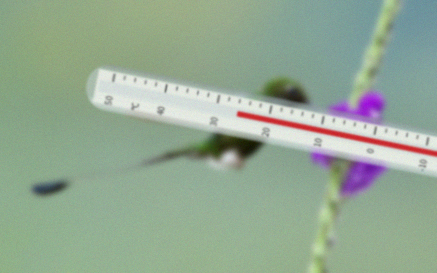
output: 26 (°C)
